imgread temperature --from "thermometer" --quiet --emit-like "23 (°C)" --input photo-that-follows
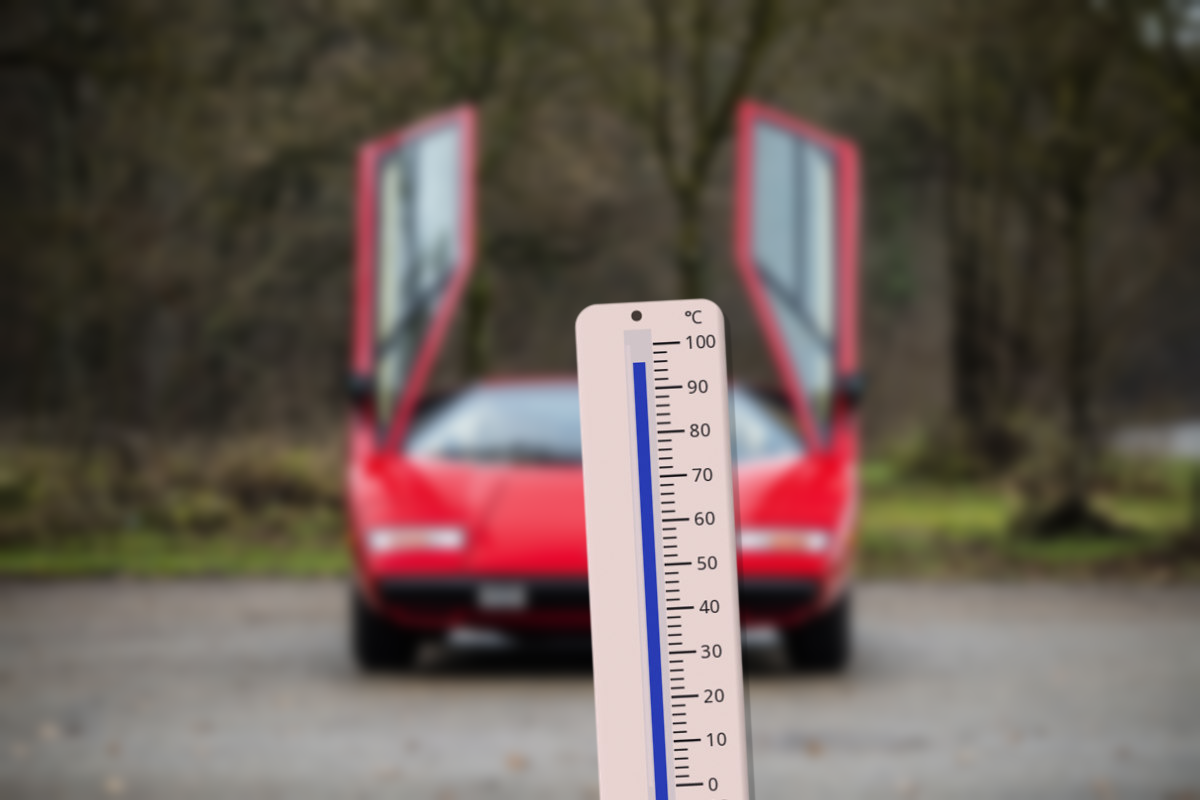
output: 96 (°C)
